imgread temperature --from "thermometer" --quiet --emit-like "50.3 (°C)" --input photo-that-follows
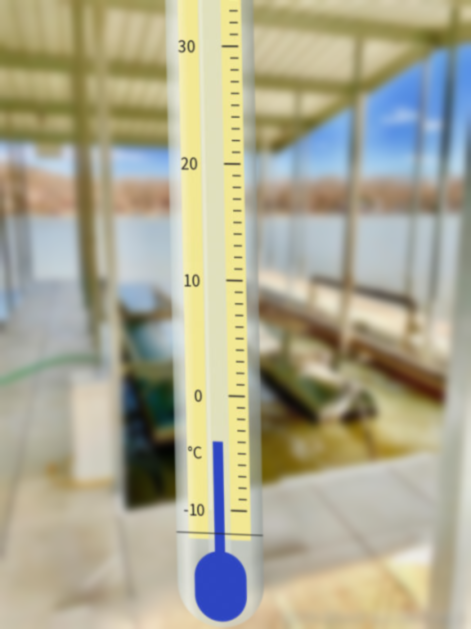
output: -4 (°C)
